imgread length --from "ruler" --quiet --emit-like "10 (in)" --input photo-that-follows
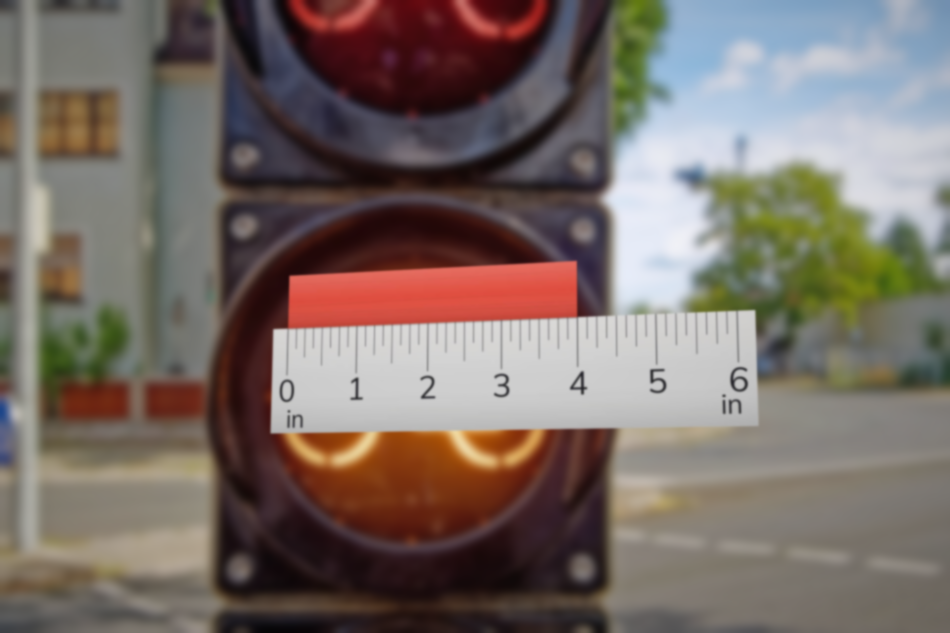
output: 4 (in)
